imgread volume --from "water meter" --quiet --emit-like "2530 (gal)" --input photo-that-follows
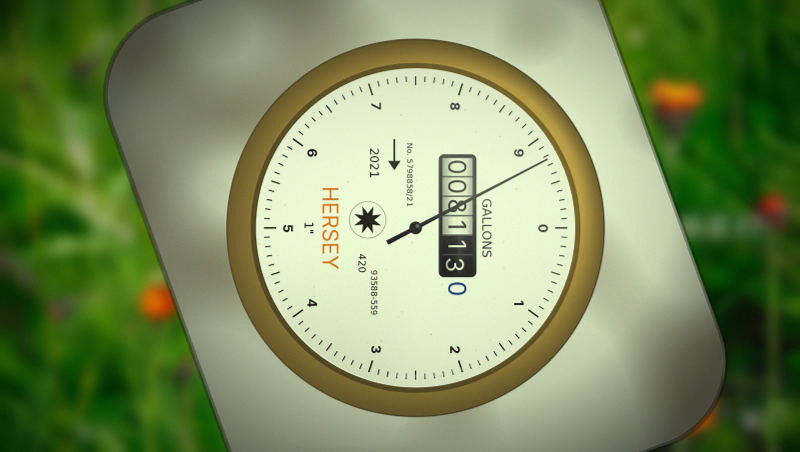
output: 81129.2 (gal)
